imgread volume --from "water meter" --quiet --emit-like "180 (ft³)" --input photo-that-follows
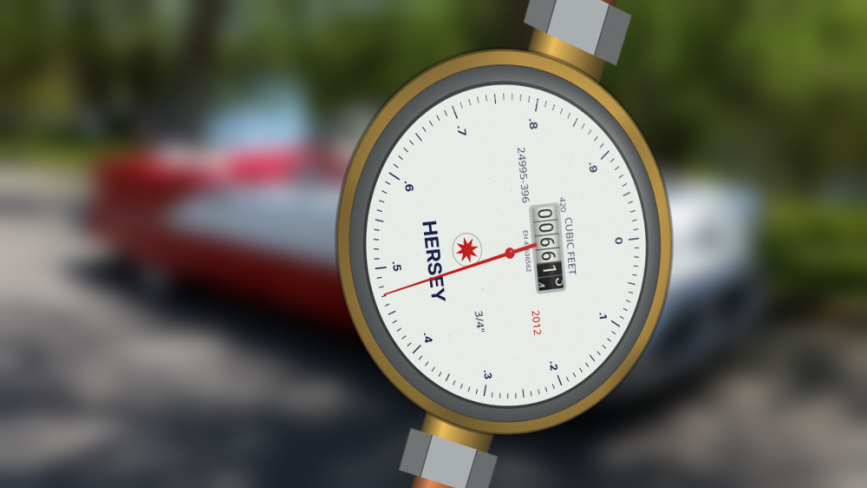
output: 6613.47 (ft³)
